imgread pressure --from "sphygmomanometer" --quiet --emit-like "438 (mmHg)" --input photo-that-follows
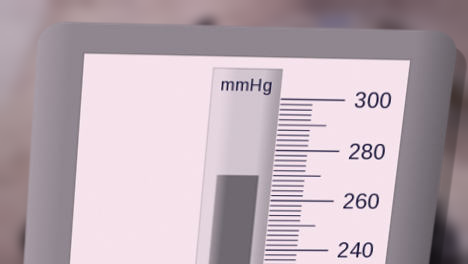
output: 270 (mmHg)
